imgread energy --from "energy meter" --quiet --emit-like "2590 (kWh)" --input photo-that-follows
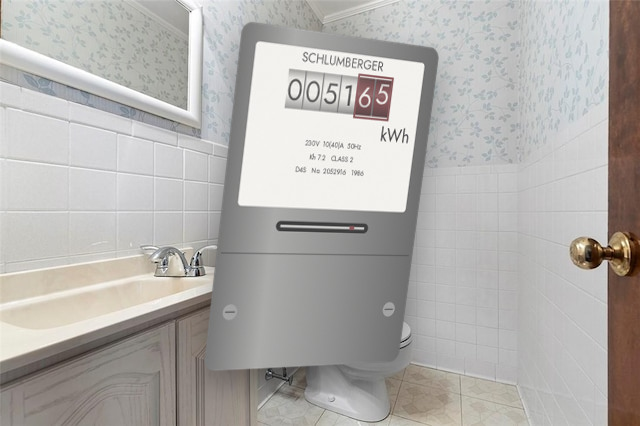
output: 51.65 (kWh)
